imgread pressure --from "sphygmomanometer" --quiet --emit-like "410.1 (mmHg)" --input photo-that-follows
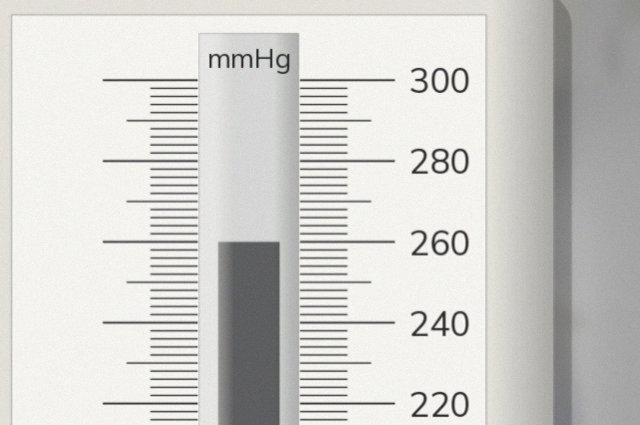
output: 260 (mmHg)
